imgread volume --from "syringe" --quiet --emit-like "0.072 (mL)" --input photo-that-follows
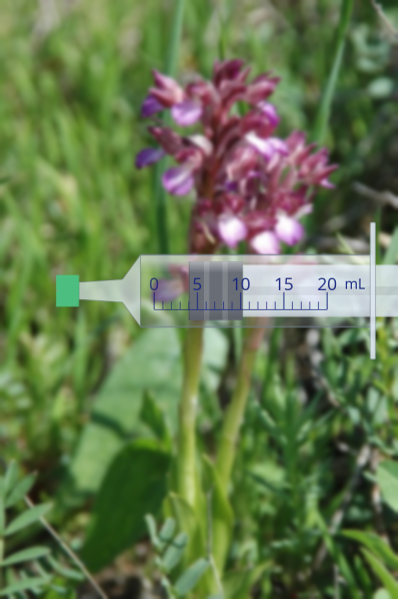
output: 4 (mL)
